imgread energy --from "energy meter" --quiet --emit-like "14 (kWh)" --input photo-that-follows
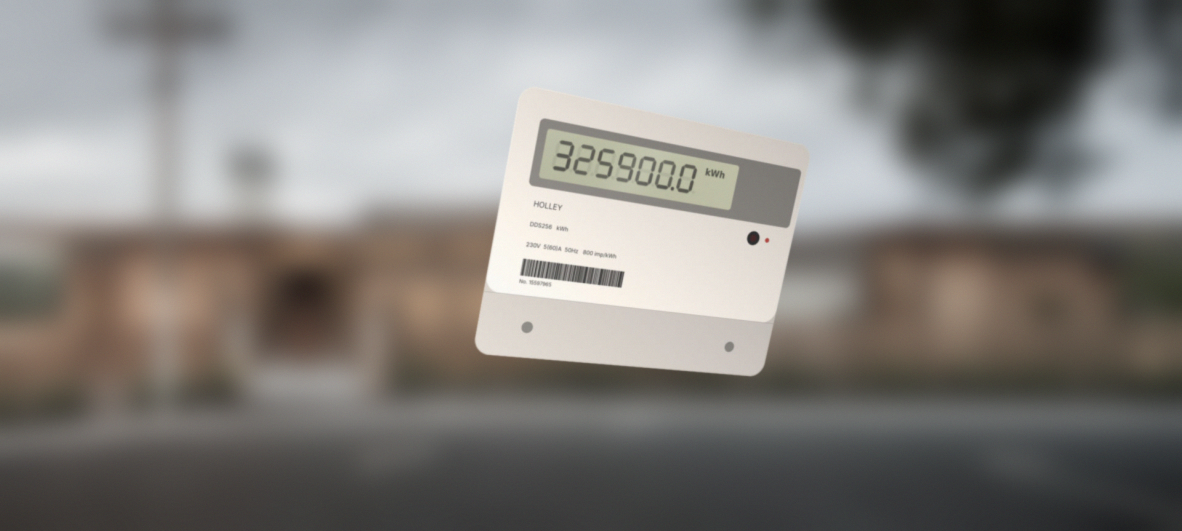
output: 325900.0 (kWh)
